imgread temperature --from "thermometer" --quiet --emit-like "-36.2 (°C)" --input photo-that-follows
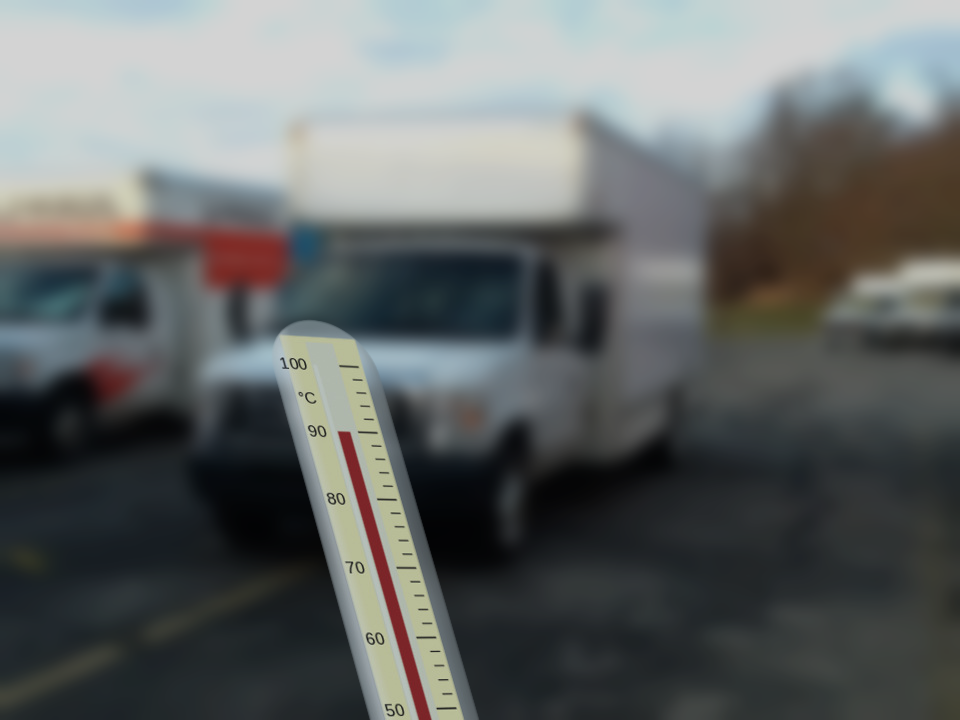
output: 90 (°C)
